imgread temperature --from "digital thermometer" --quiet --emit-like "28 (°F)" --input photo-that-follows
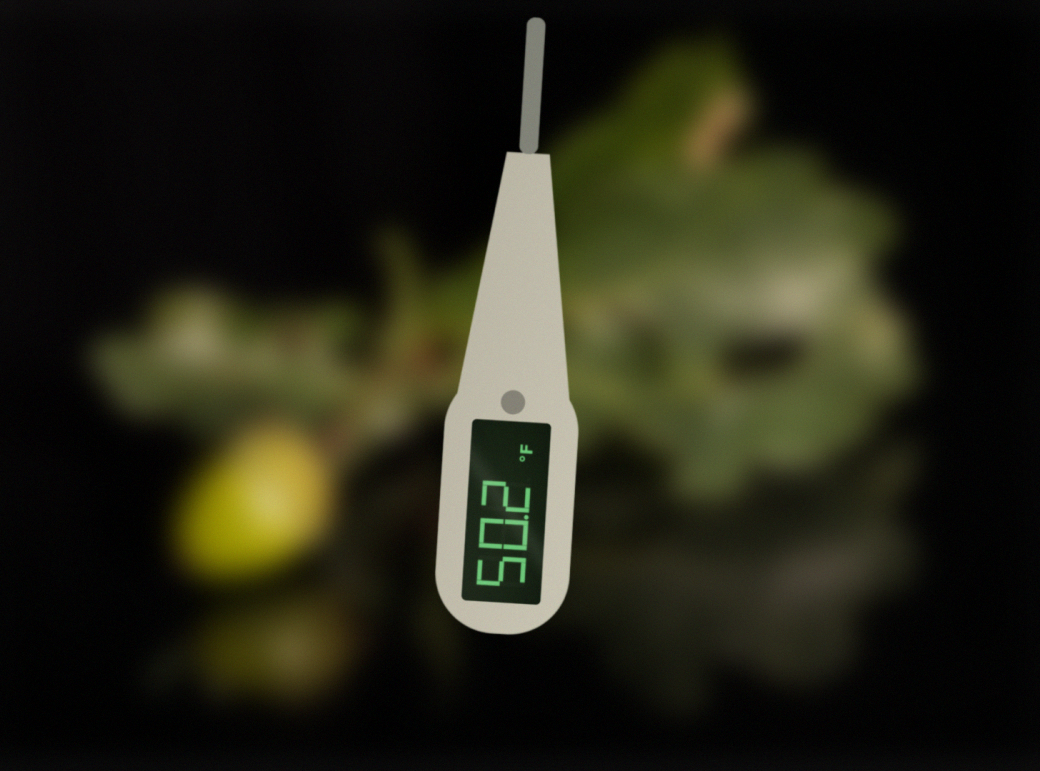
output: 50.2 (°F)
